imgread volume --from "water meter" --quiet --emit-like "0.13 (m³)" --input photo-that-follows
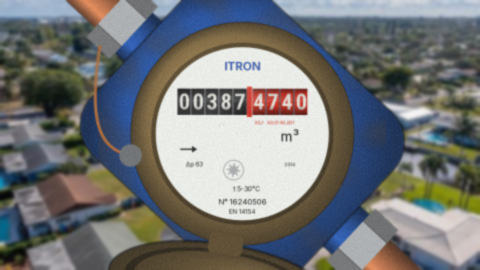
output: 387.4740 (m³)
